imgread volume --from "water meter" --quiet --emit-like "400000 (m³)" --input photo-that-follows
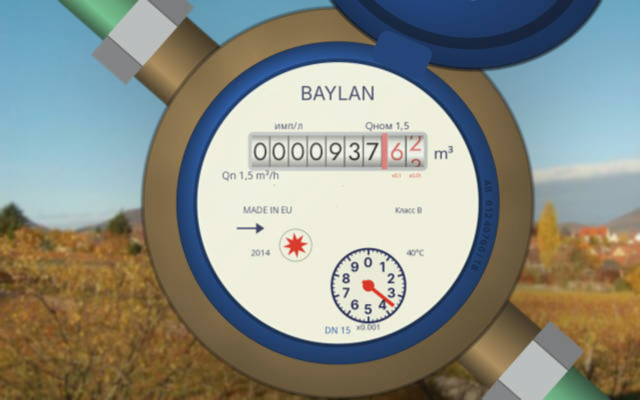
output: 937.623 (m³)
